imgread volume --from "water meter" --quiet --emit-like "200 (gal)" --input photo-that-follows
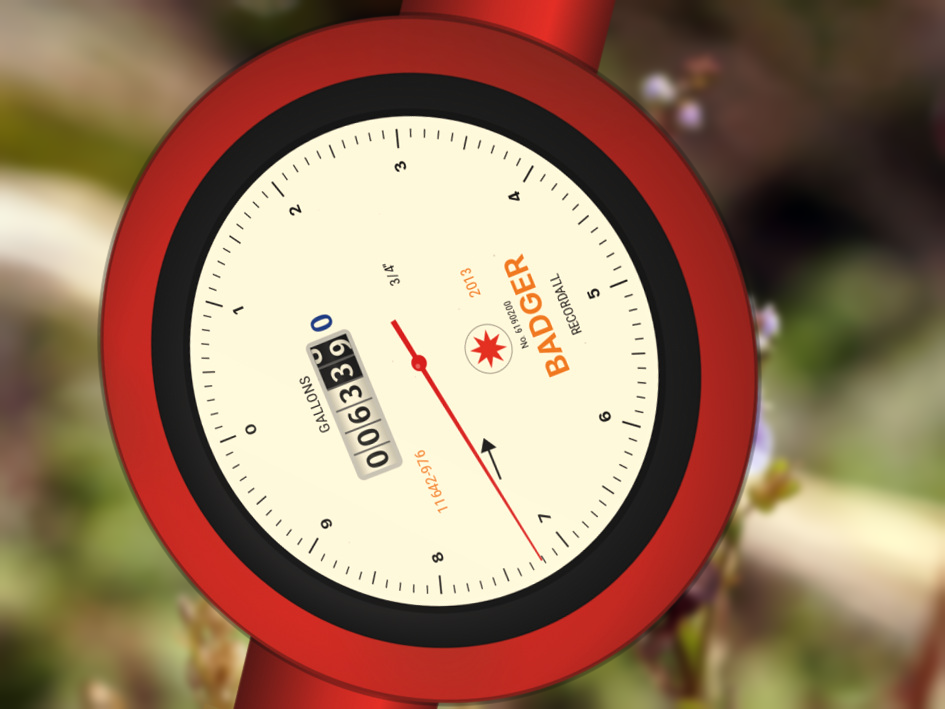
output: 63387.2 (gal)
